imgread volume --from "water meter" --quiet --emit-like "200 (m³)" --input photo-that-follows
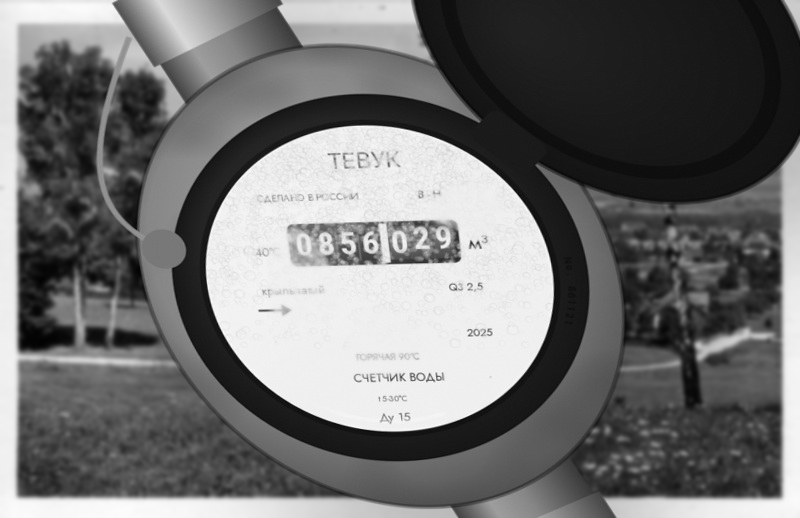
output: 856.029 (m³)
